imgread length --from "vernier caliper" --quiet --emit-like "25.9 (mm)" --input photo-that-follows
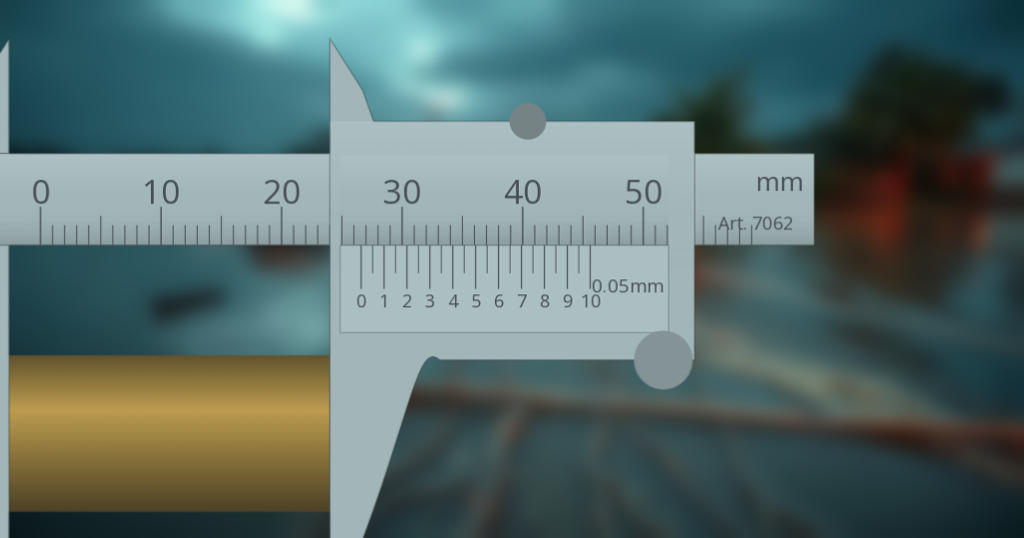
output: 26.6 (mm)
